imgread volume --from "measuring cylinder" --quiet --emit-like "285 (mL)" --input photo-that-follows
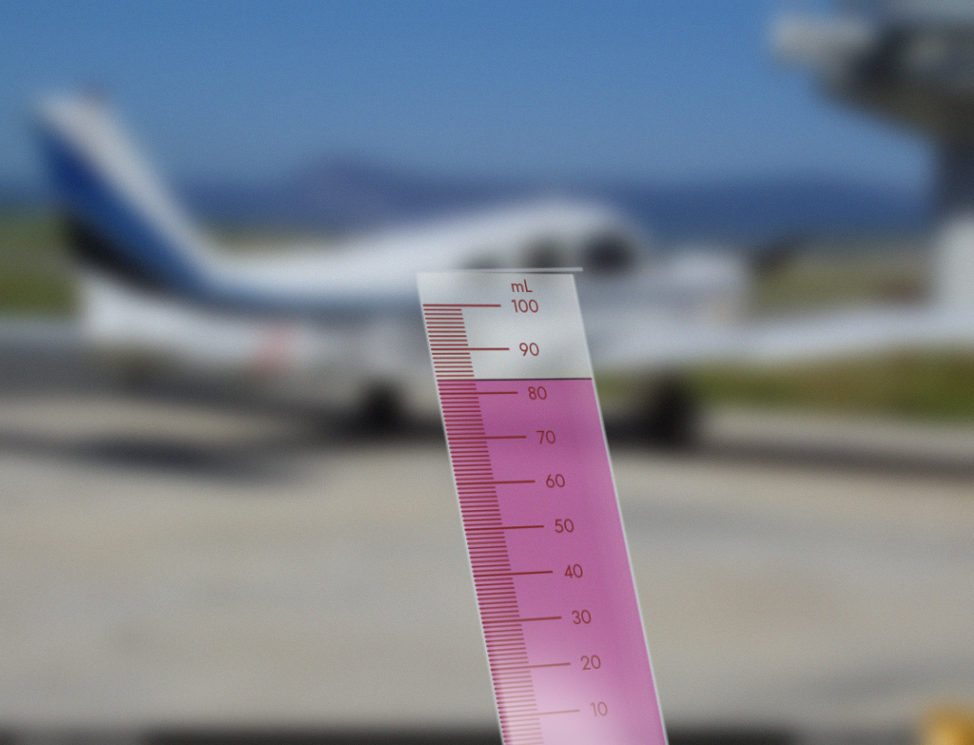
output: 83 (mL)
